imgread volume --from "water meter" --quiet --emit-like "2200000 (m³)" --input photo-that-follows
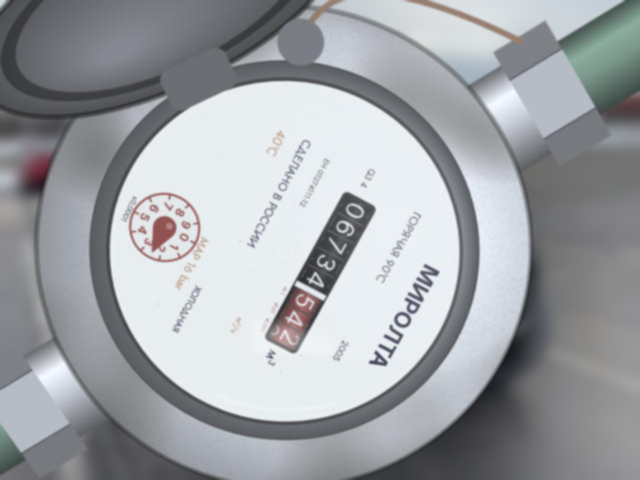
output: 6734.5422 (m³)
